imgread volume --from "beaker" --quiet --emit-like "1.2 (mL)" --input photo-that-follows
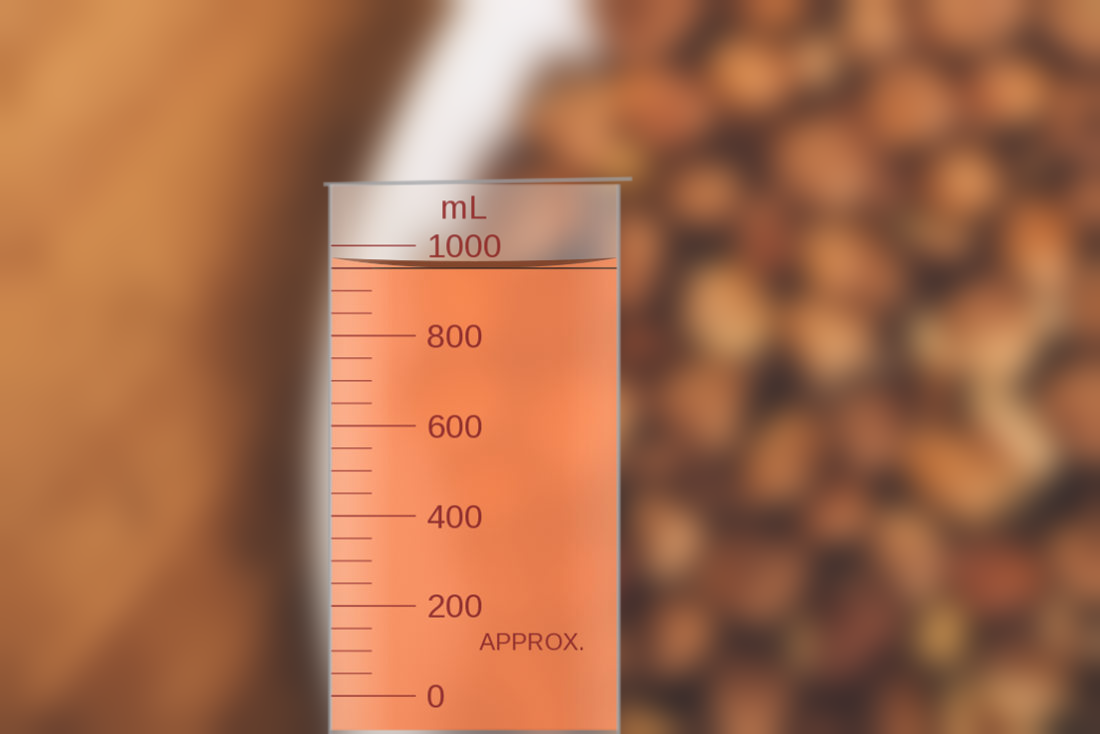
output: 950 (mL)
